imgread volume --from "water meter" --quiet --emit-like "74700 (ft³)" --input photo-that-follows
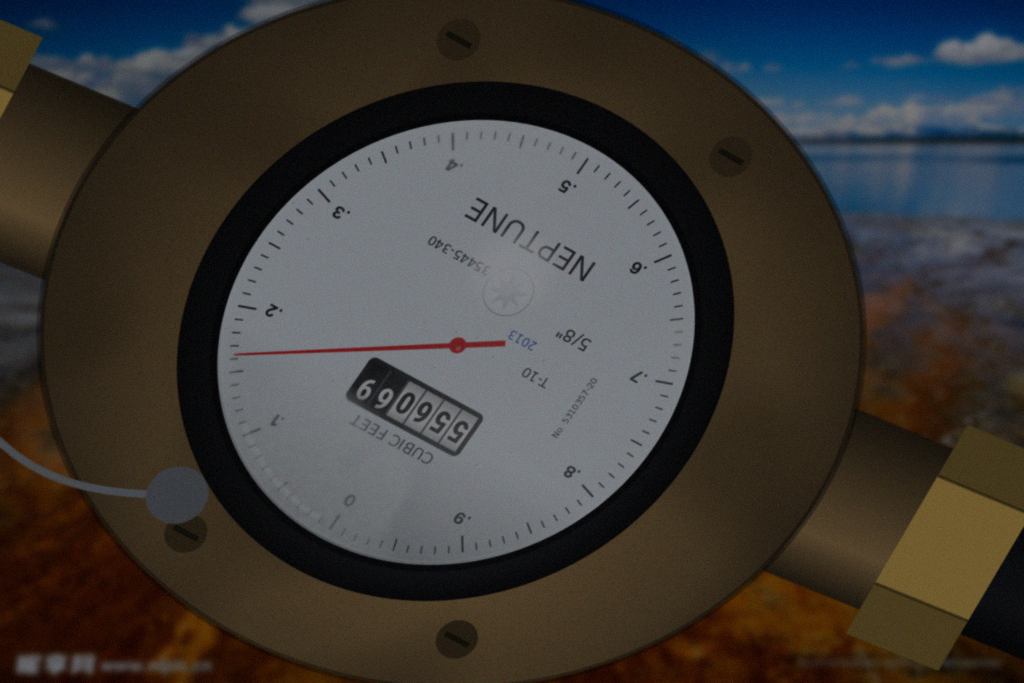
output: 556069.16 (ft³)
